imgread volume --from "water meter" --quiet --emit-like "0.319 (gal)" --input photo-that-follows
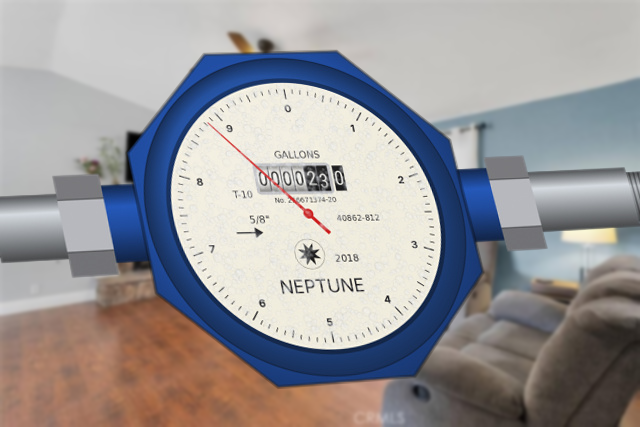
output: 228.8 (gal)
